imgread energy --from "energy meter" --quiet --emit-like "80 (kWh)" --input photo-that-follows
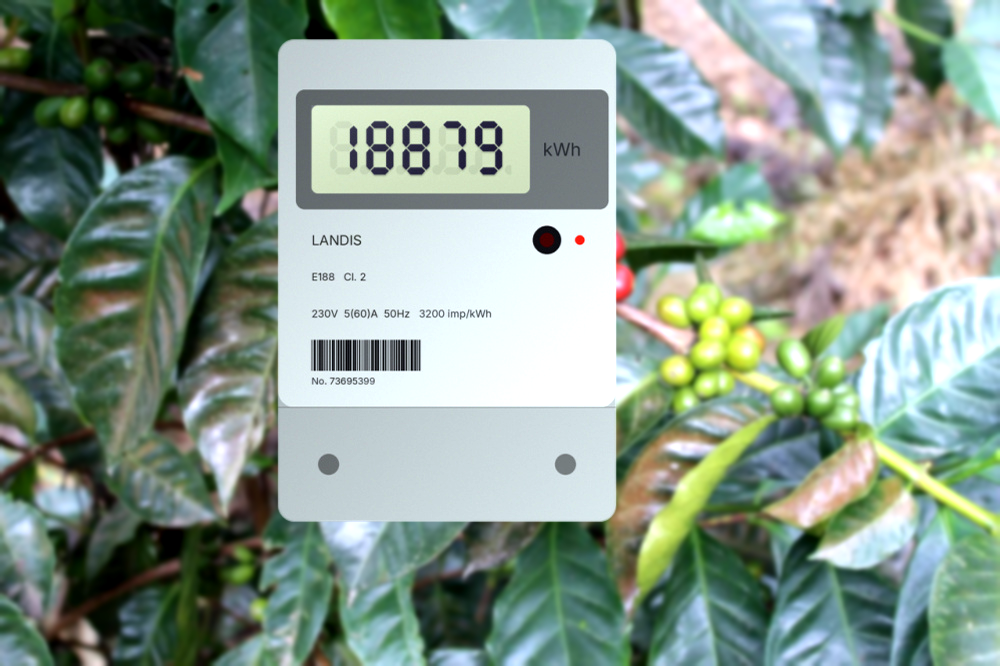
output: 18879 (kWh)
